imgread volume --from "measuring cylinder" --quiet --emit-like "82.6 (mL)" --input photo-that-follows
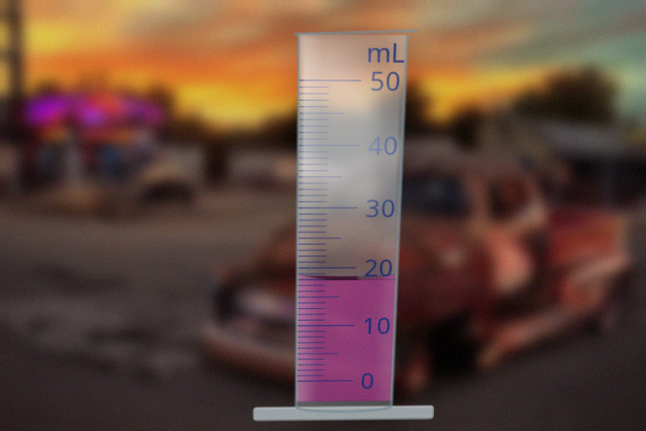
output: 18 (mL)
